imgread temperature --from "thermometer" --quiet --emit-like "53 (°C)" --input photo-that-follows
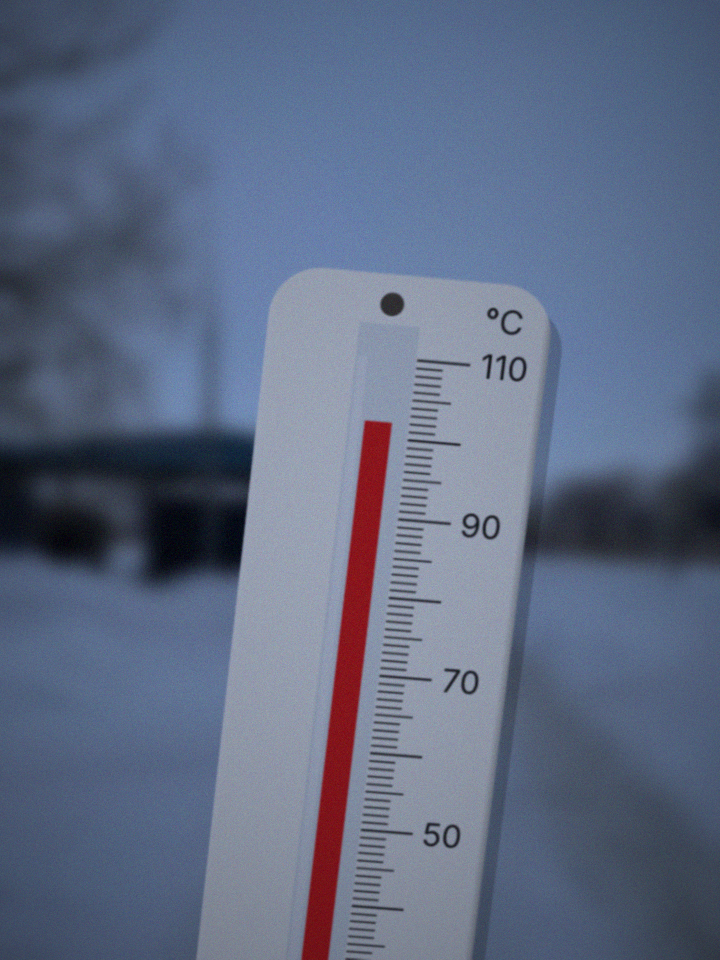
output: 102 (°C)
